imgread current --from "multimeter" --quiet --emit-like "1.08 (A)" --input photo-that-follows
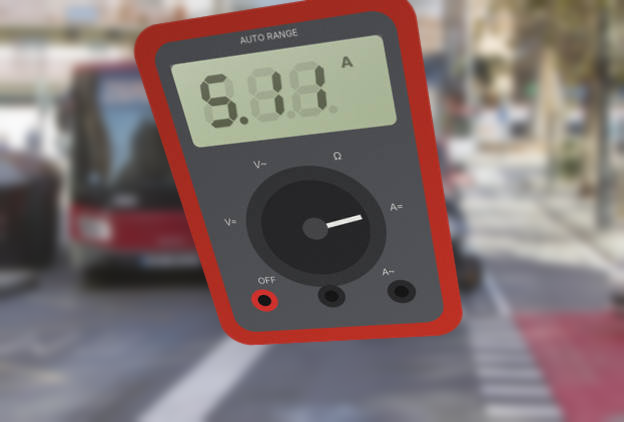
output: 5.11 (A)
